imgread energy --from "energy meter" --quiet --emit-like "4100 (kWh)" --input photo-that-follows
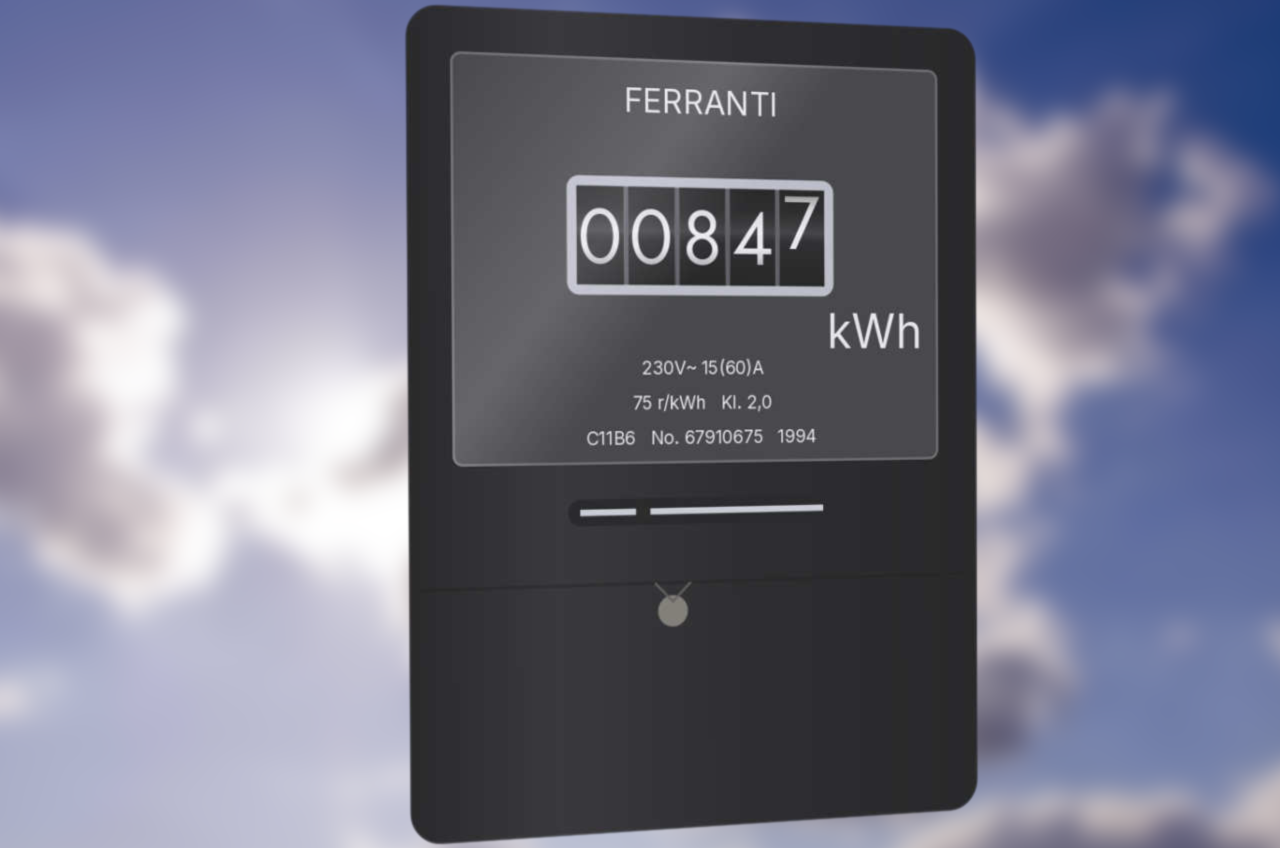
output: 847 (kWh)
